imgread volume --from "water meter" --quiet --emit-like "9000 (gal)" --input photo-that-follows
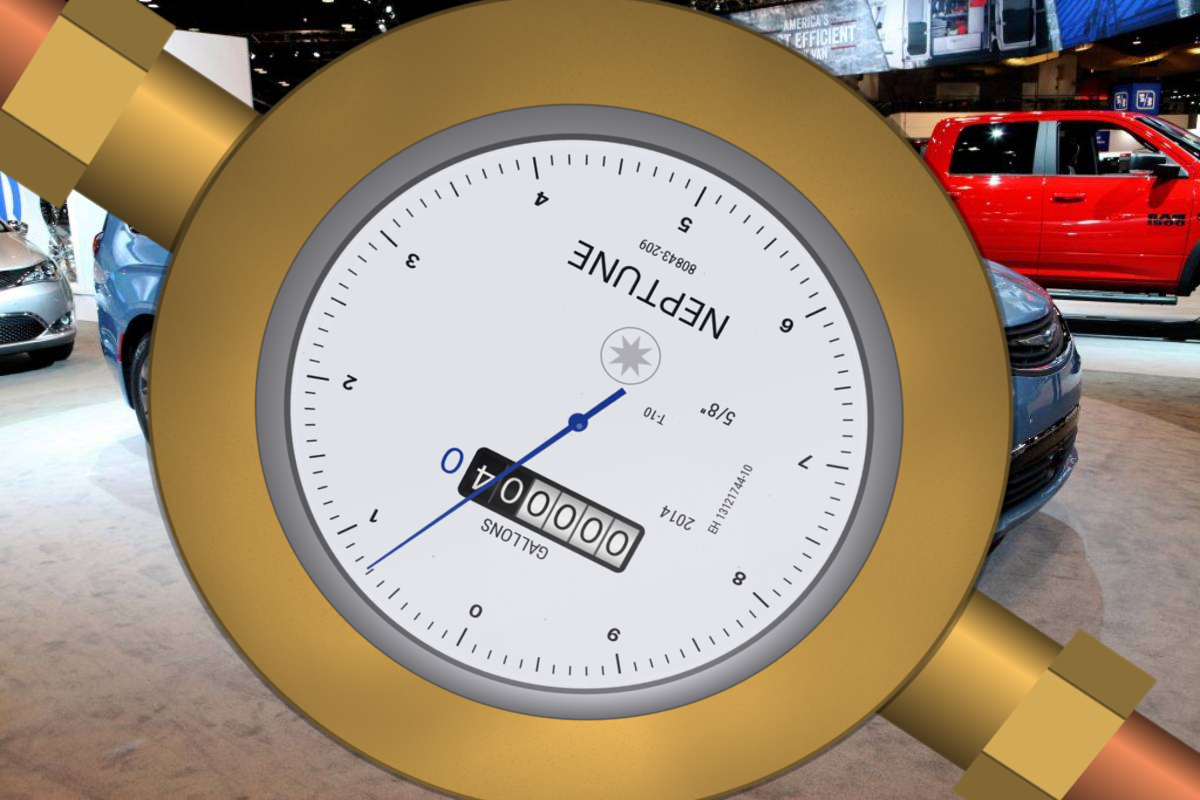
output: 40.7 (gal)
